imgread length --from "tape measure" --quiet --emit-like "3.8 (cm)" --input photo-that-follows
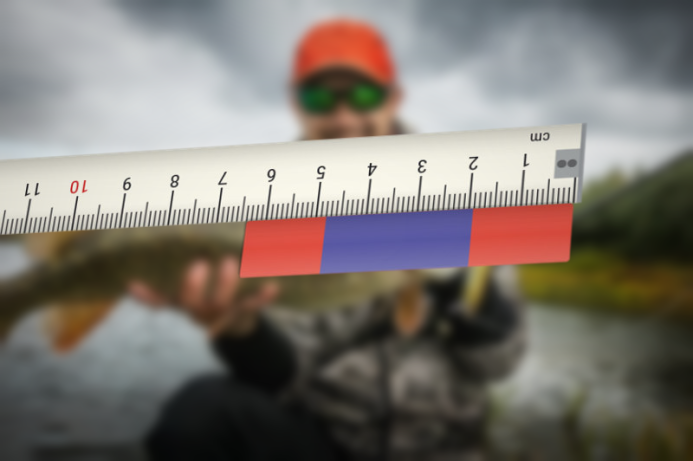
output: 6.4 (cm)
